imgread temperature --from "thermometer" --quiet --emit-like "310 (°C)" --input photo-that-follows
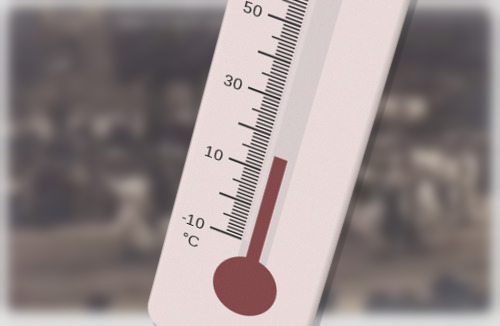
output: 15 (°C)
